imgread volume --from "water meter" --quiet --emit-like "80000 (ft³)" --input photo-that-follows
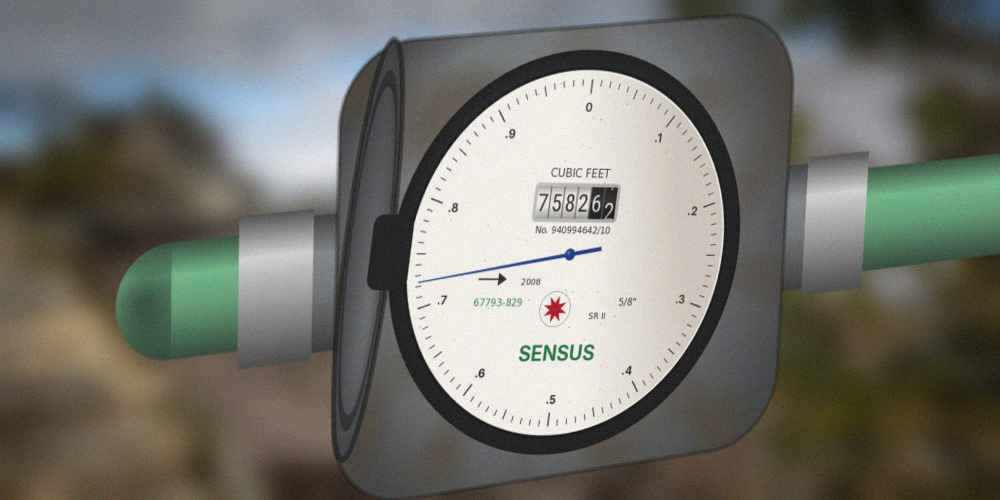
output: 758261.72 (ft³)
